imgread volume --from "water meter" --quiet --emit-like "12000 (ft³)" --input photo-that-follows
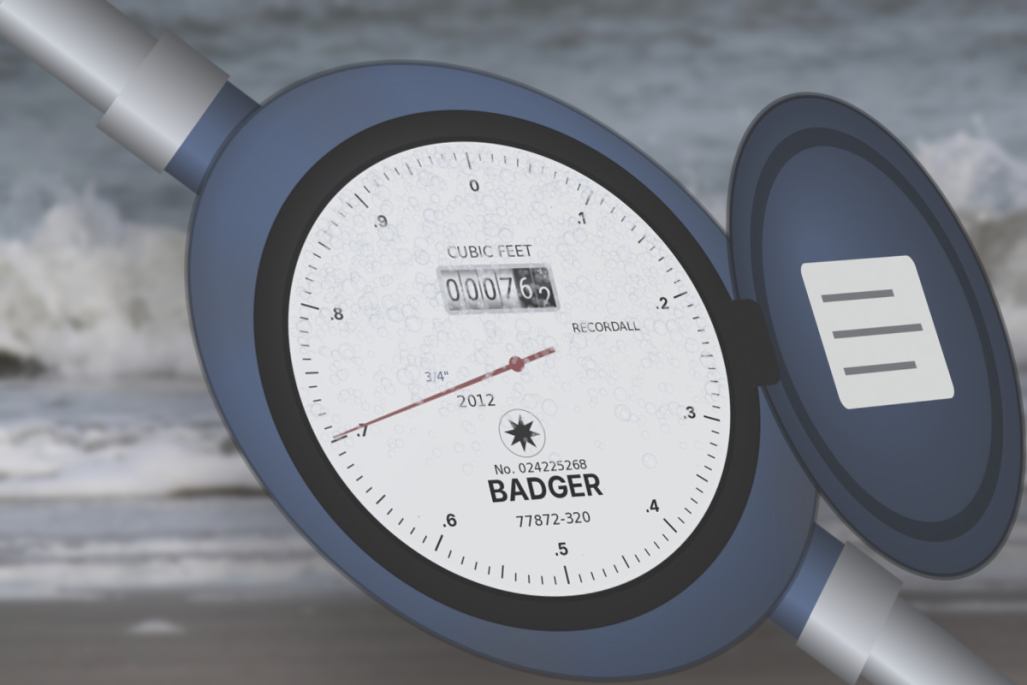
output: 761.70 (ft³)
